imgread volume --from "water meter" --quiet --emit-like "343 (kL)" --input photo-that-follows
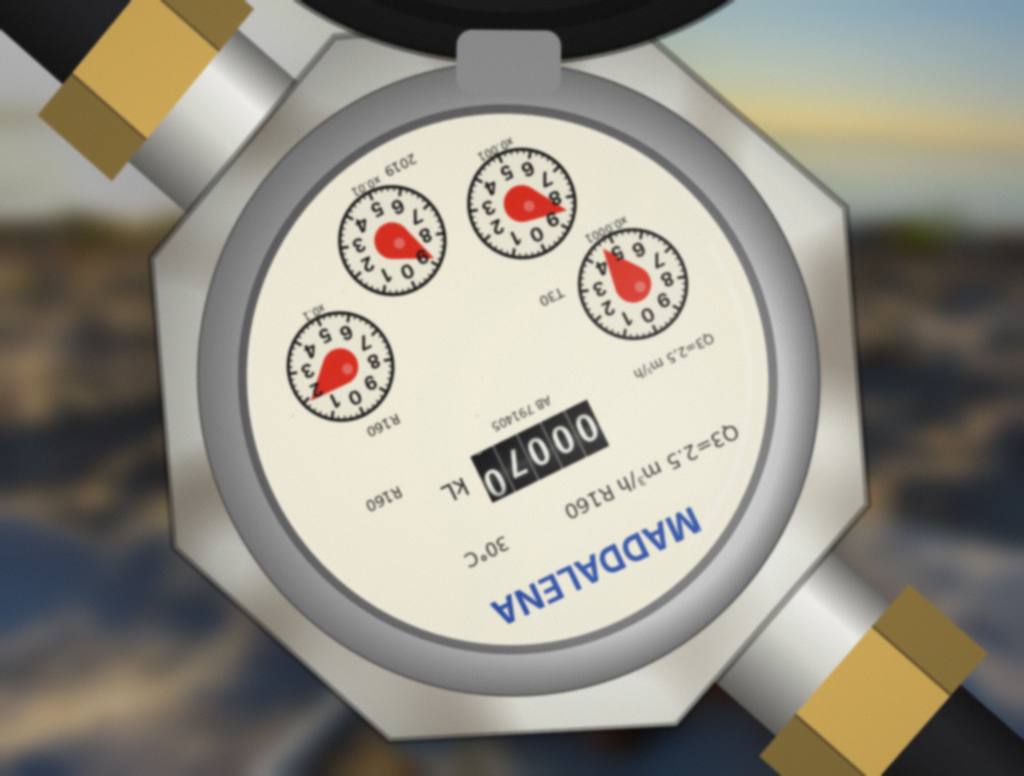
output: 70.1884 (kL)
